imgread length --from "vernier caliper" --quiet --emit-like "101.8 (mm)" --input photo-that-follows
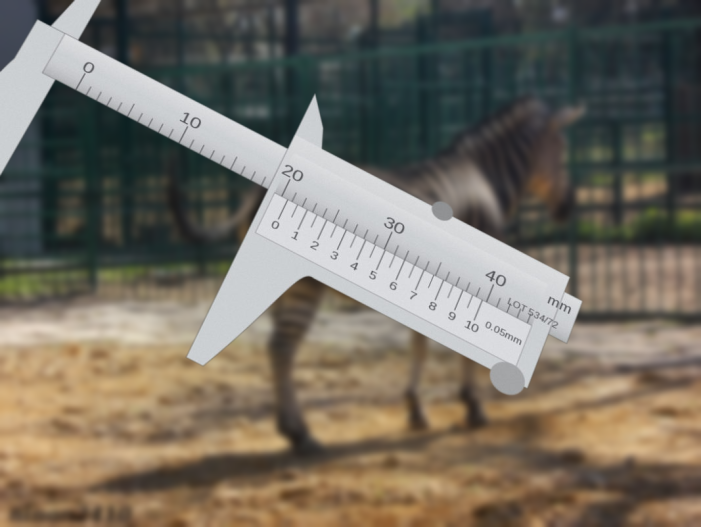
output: 20.6 (mm)
